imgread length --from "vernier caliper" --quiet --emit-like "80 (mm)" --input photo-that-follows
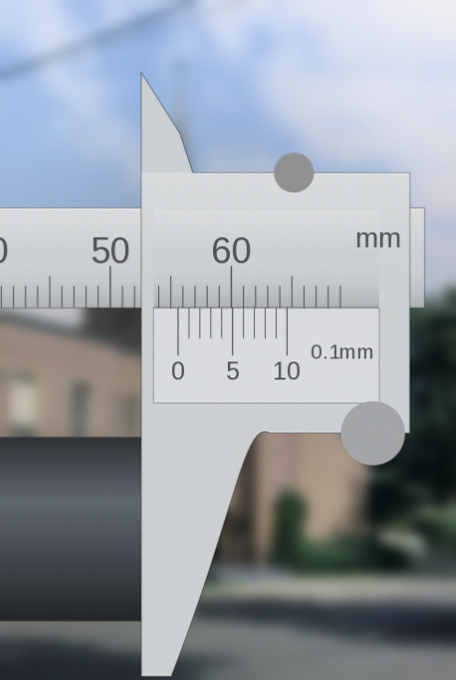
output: 55.6 (mm)
